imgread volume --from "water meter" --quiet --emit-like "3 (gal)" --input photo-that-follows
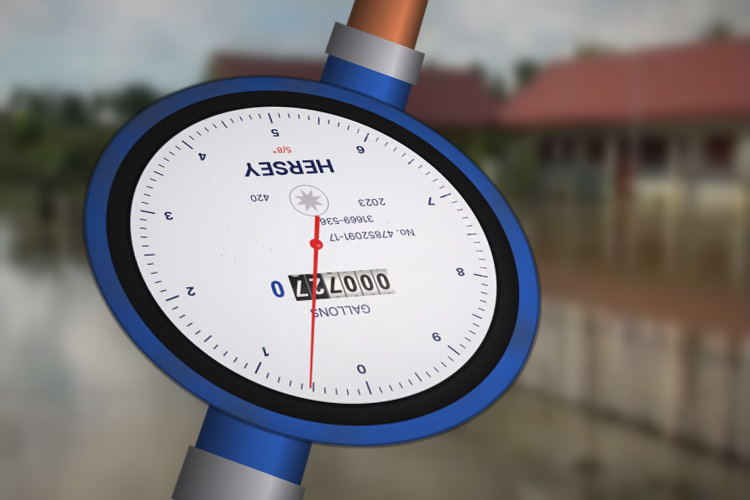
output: 7270.5 (gal)
